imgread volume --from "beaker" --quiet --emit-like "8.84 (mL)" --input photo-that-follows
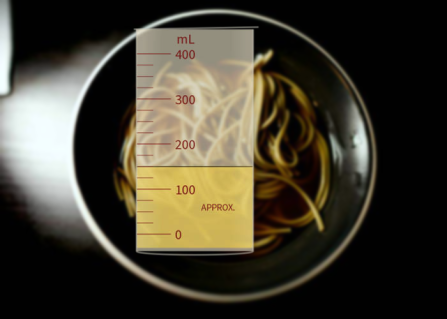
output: 150 (mL)
